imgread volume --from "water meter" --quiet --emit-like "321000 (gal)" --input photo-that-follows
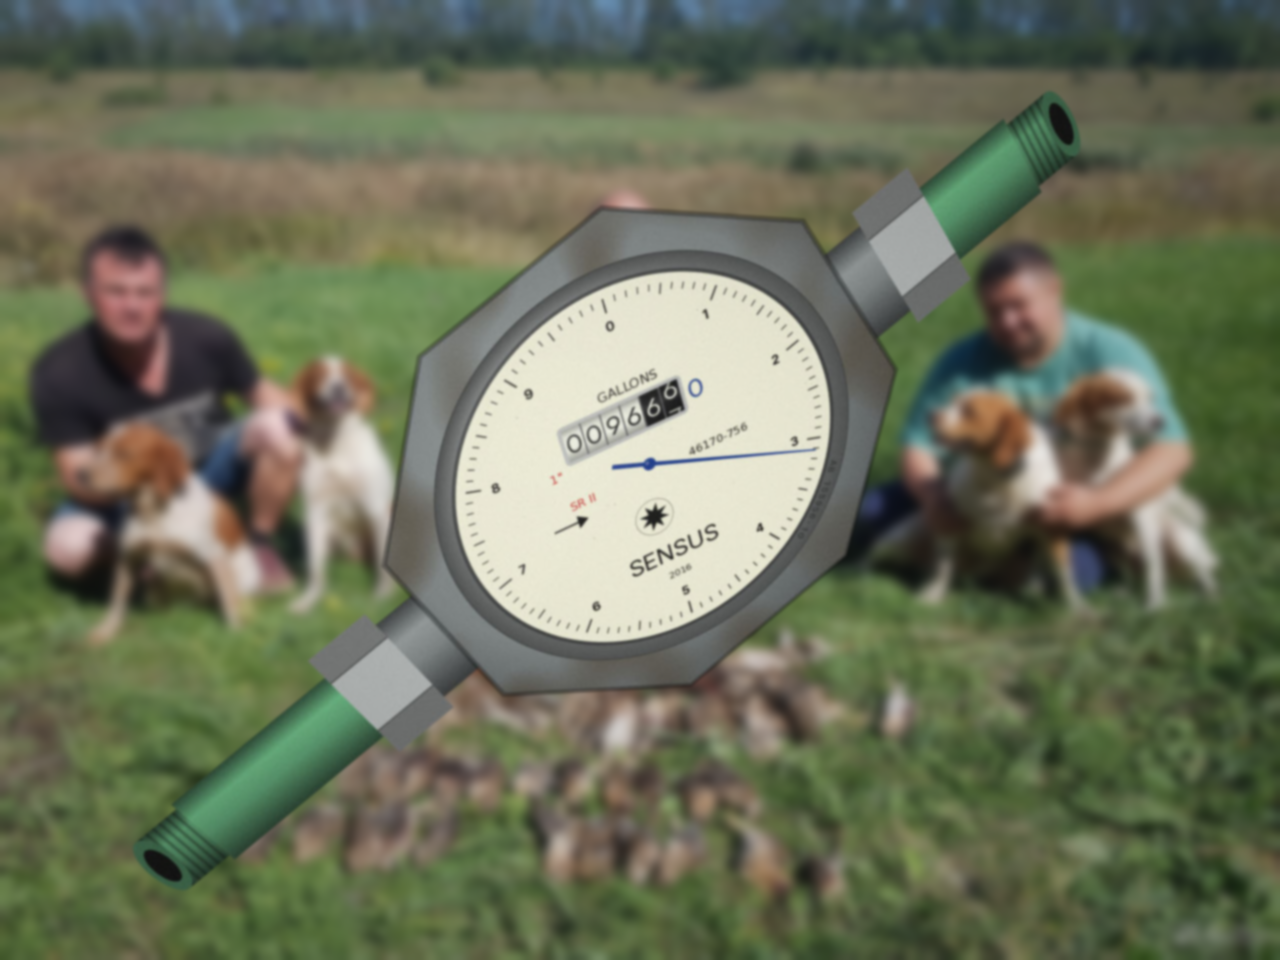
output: 96663.1 (gal)
